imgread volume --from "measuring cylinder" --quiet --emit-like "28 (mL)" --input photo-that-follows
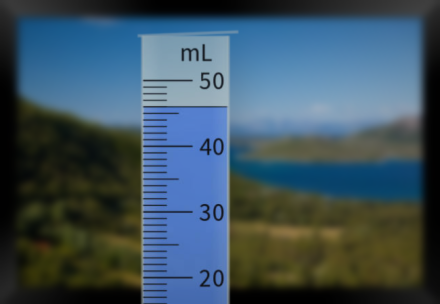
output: 46 (mL)
